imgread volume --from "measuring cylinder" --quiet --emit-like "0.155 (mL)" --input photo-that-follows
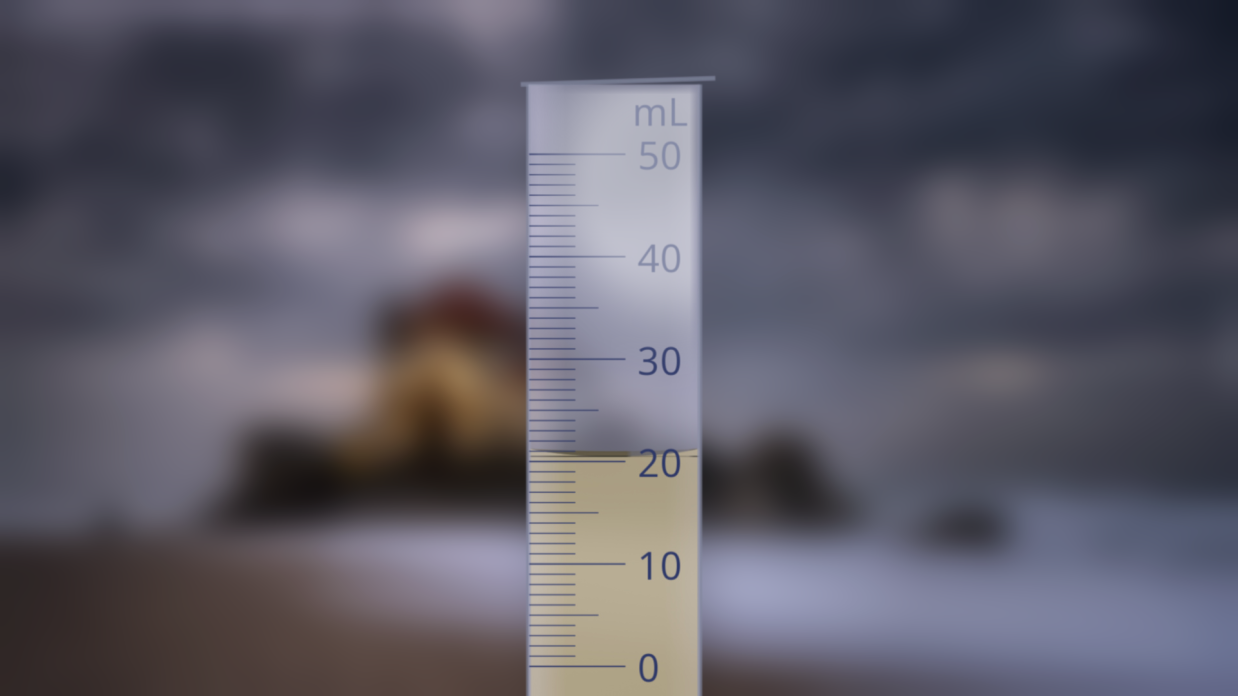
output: 20.5 (mL)
